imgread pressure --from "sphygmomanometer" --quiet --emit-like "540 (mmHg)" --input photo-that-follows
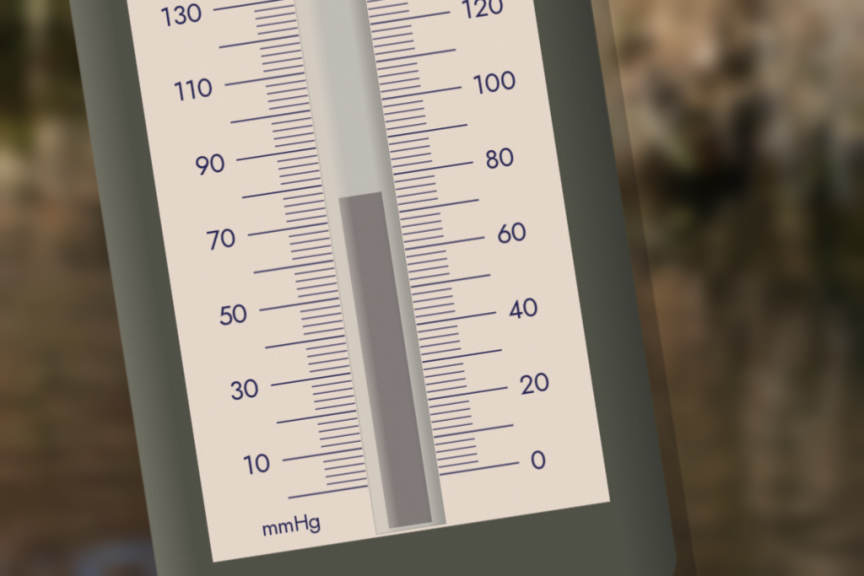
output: 76 (mmHg)
